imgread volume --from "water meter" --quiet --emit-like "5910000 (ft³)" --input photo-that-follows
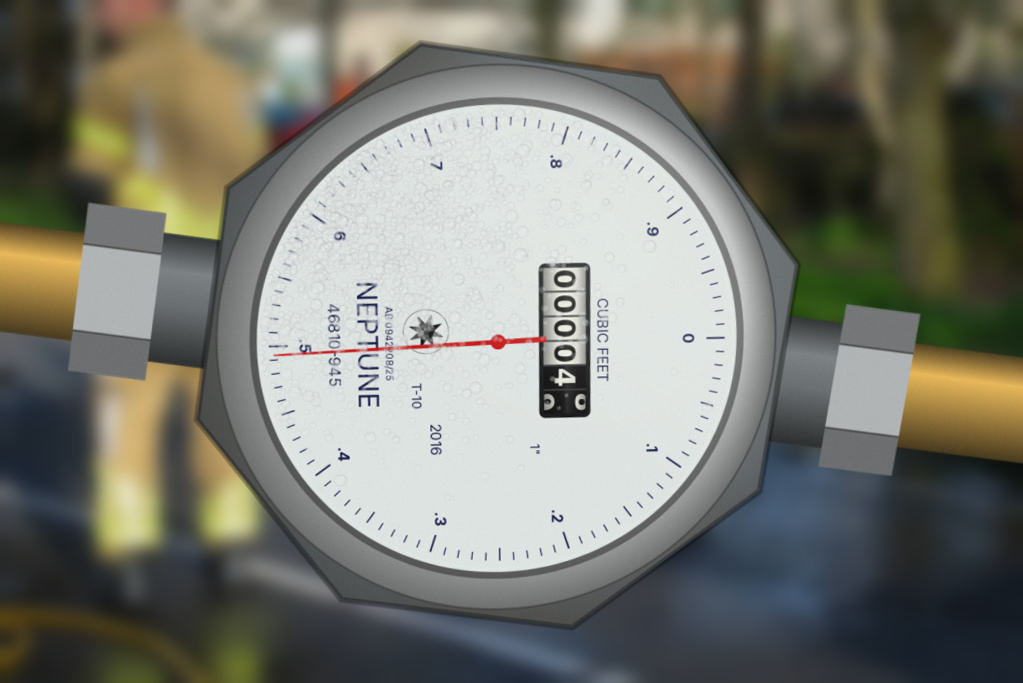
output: 48.49 (ft³)
